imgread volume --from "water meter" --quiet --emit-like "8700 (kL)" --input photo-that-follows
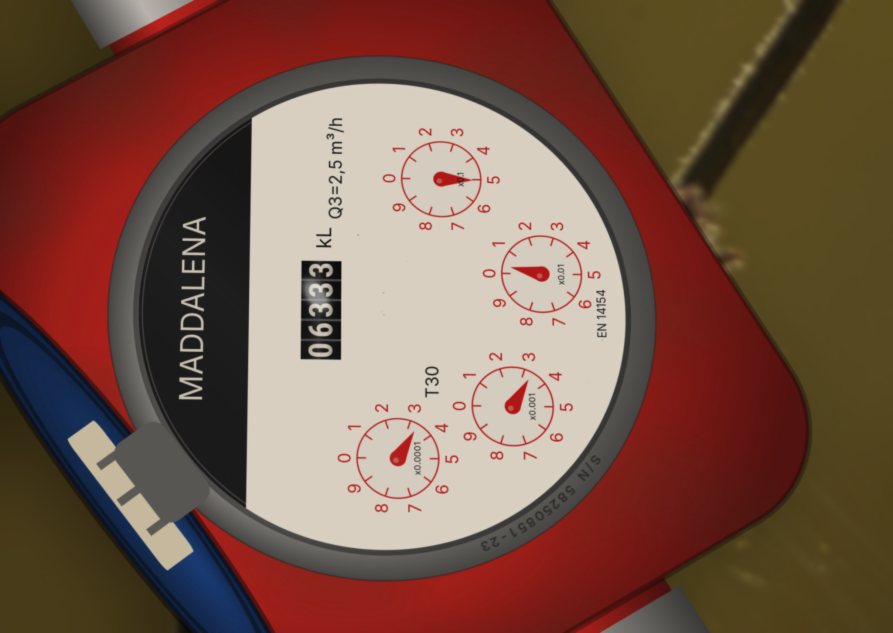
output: 6333.5033 (kL)
